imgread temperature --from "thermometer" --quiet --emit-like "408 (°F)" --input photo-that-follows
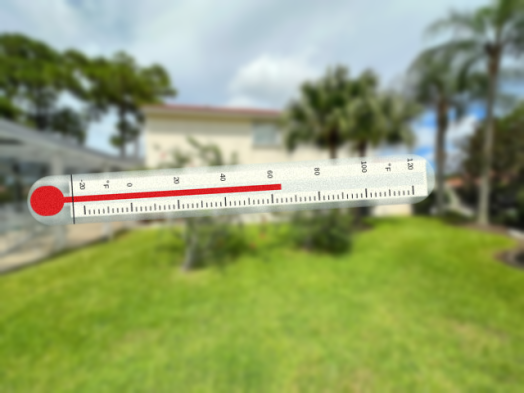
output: 64 (°F)
